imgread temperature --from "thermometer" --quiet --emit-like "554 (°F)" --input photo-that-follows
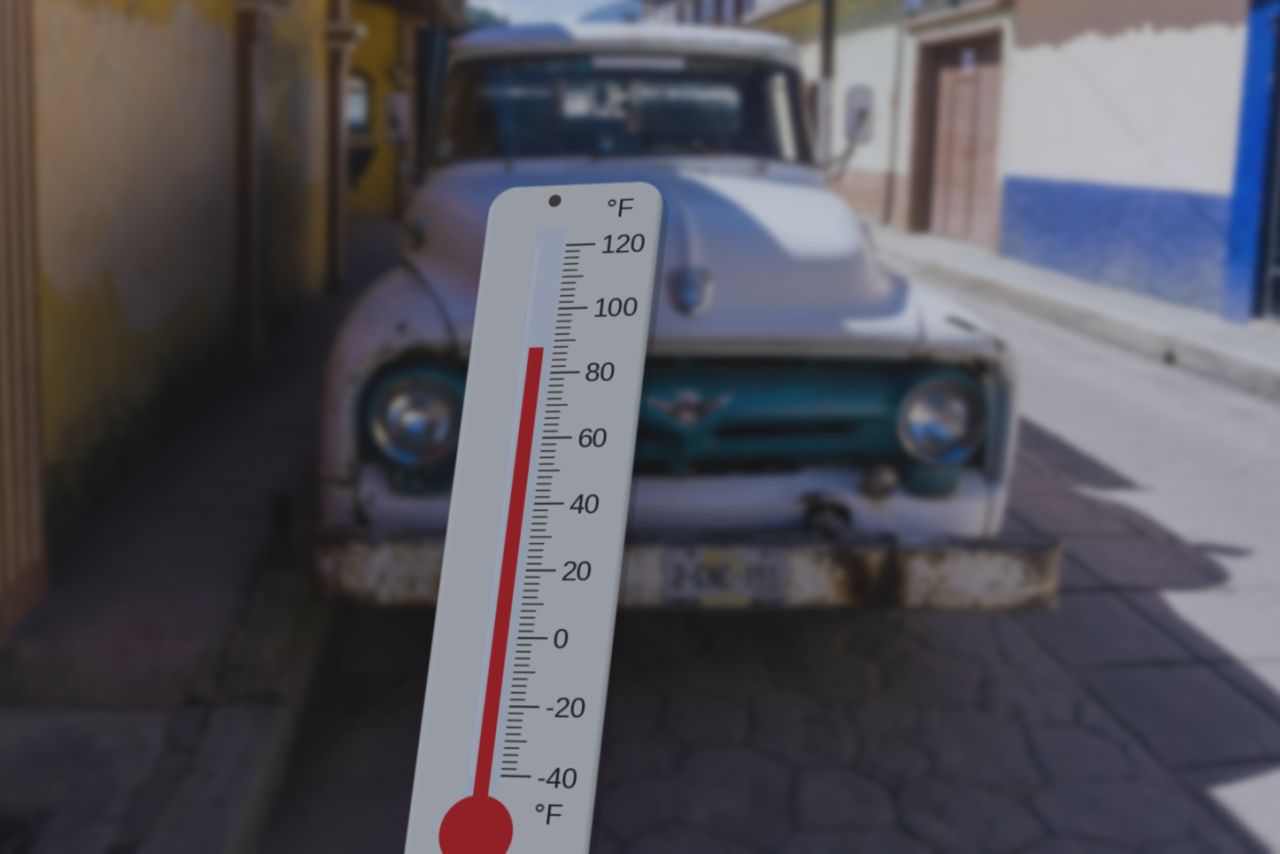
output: 88 (°F)
